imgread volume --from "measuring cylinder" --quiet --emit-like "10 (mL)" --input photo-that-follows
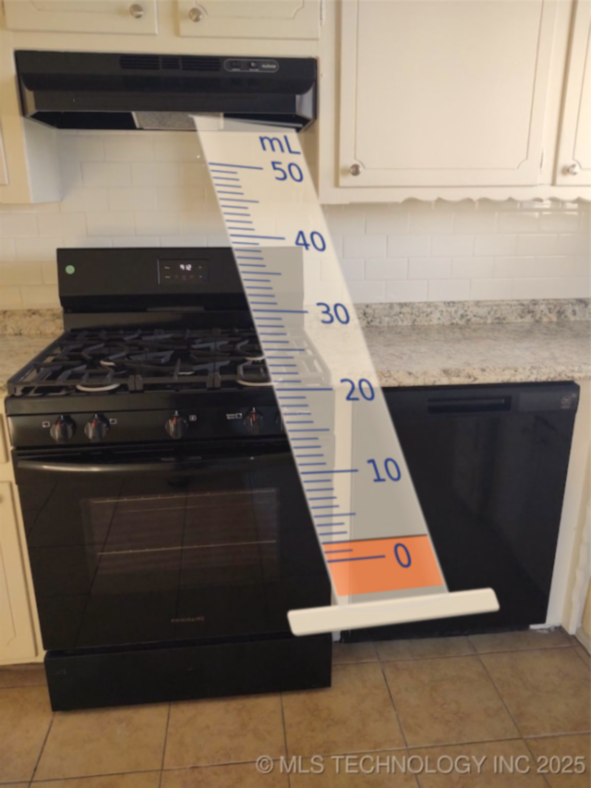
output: 2 (mL)
